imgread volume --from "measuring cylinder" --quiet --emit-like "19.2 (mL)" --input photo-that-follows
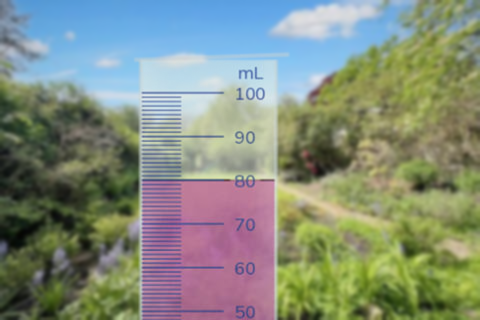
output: 80 (mL)
